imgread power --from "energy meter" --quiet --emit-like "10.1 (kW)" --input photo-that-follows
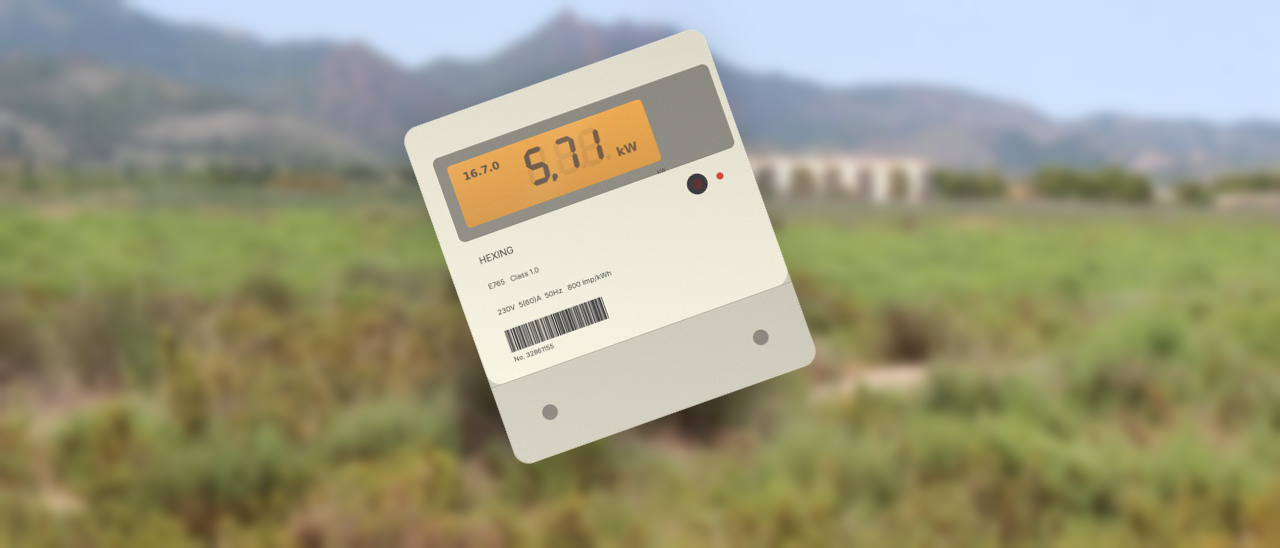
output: 5.71 (kW)
